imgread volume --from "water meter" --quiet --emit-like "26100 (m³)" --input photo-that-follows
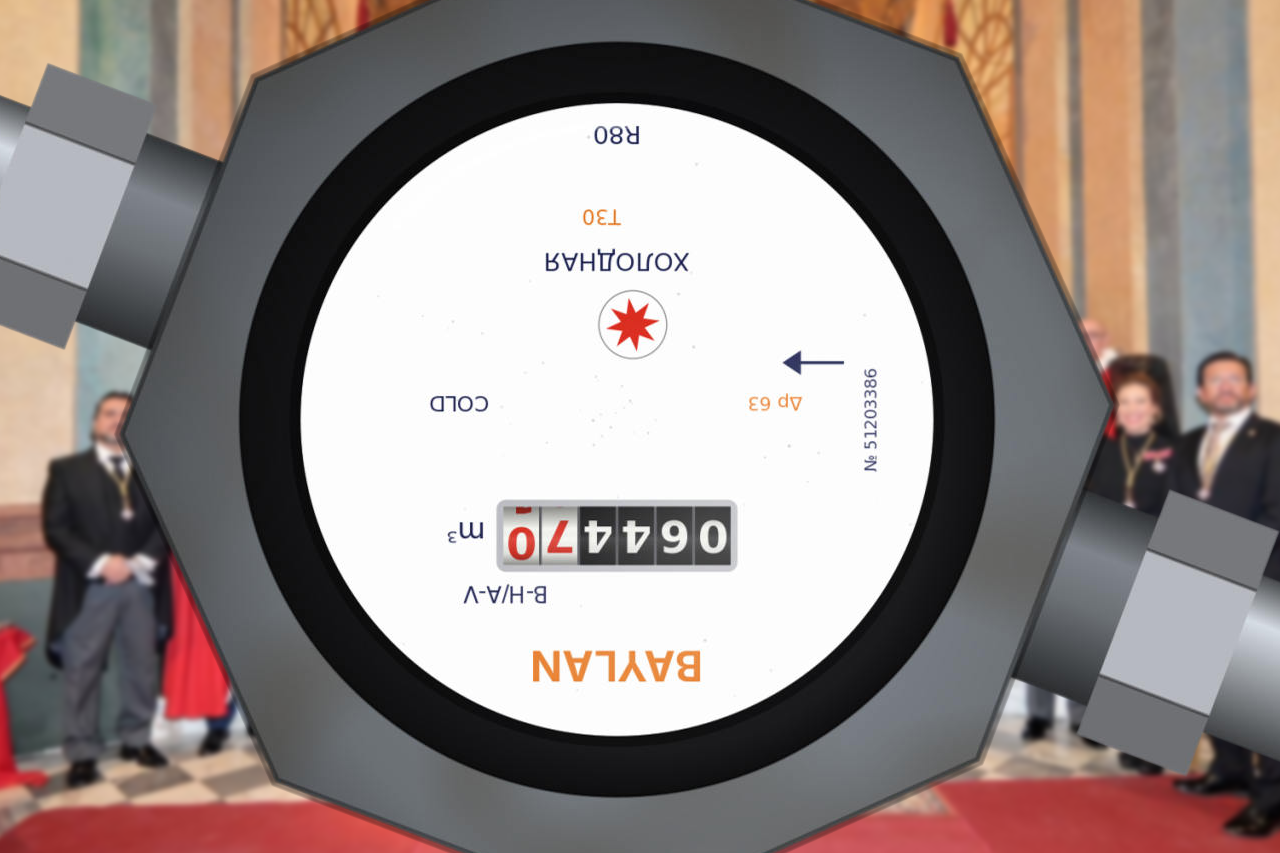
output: 644.70 (m³)
